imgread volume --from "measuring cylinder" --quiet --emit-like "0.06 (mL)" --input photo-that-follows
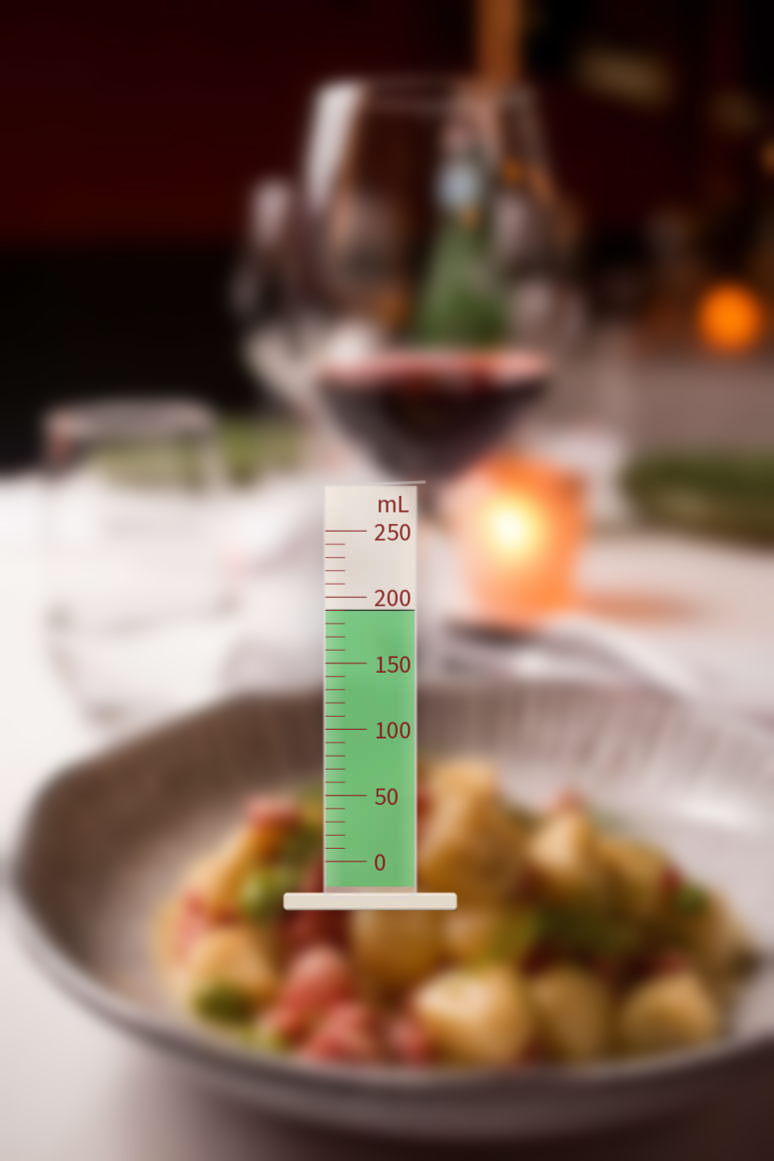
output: 190 (mL)
